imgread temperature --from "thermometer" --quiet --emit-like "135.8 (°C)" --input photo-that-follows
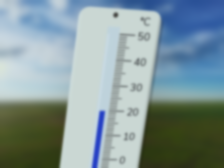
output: 20 (°C)
